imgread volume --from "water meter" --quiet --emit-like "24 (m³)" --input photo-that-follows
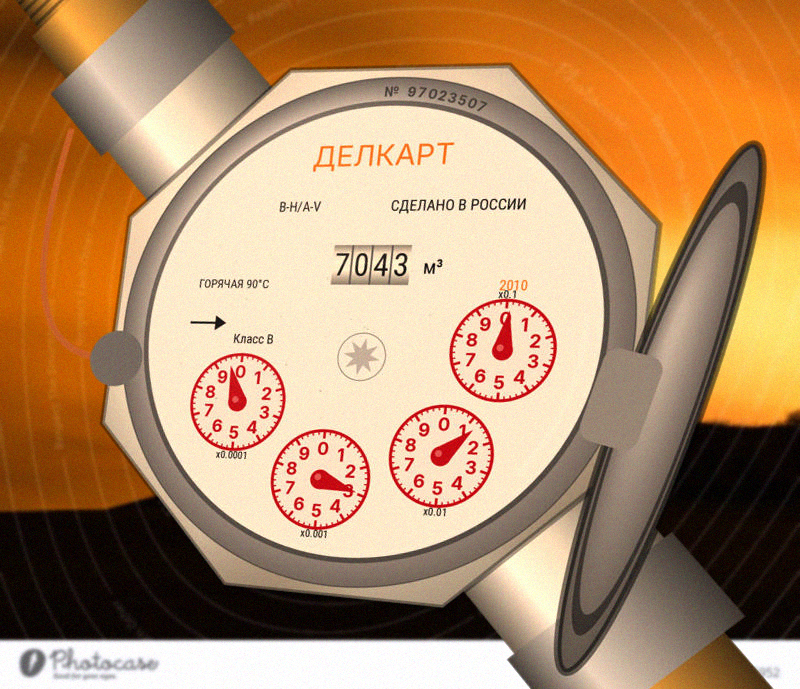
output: 7043.0129 (m³)
